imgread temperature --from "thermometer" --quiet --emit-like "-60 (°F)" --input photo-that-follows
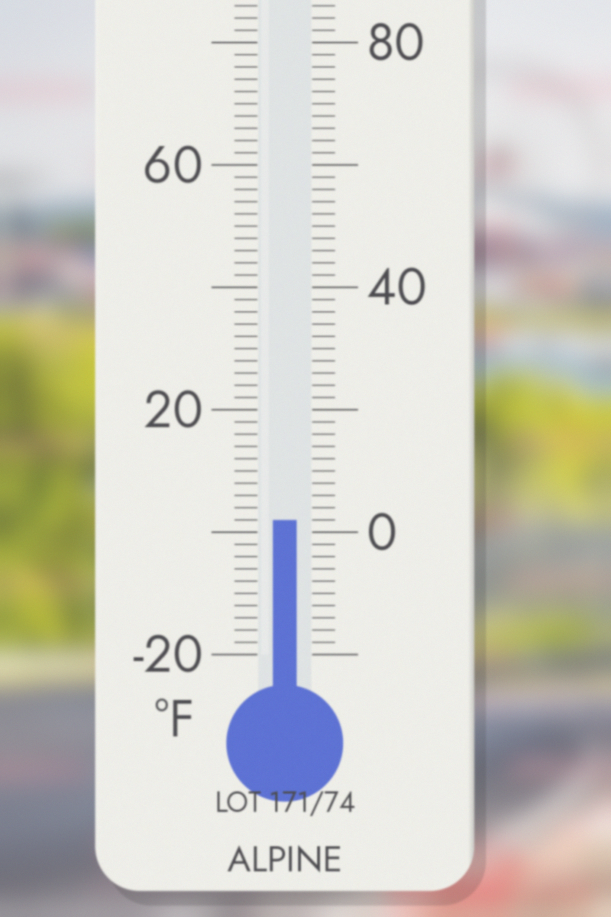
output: 2 (°F)
